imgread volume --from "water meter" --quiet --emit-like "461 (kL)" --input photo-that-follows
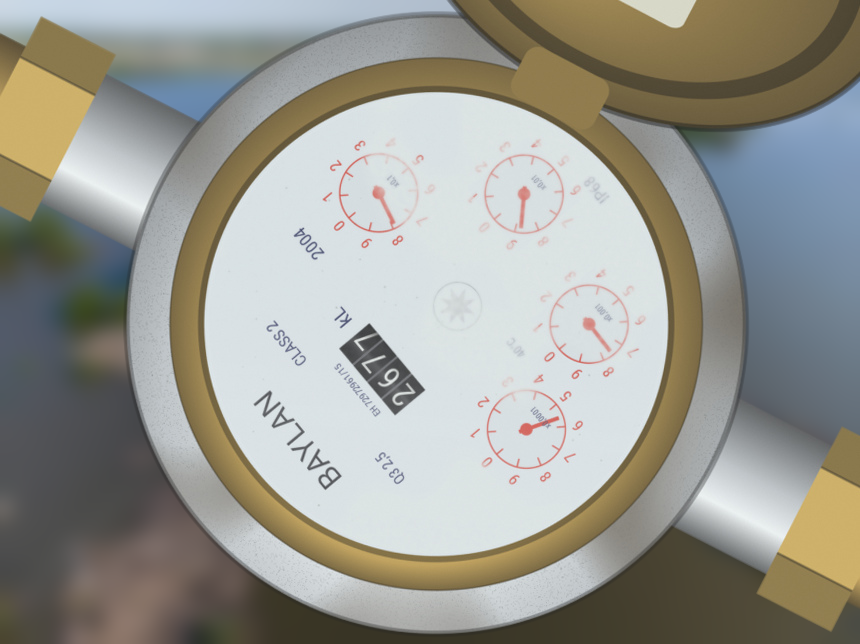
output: 2676.7875 (kL)
